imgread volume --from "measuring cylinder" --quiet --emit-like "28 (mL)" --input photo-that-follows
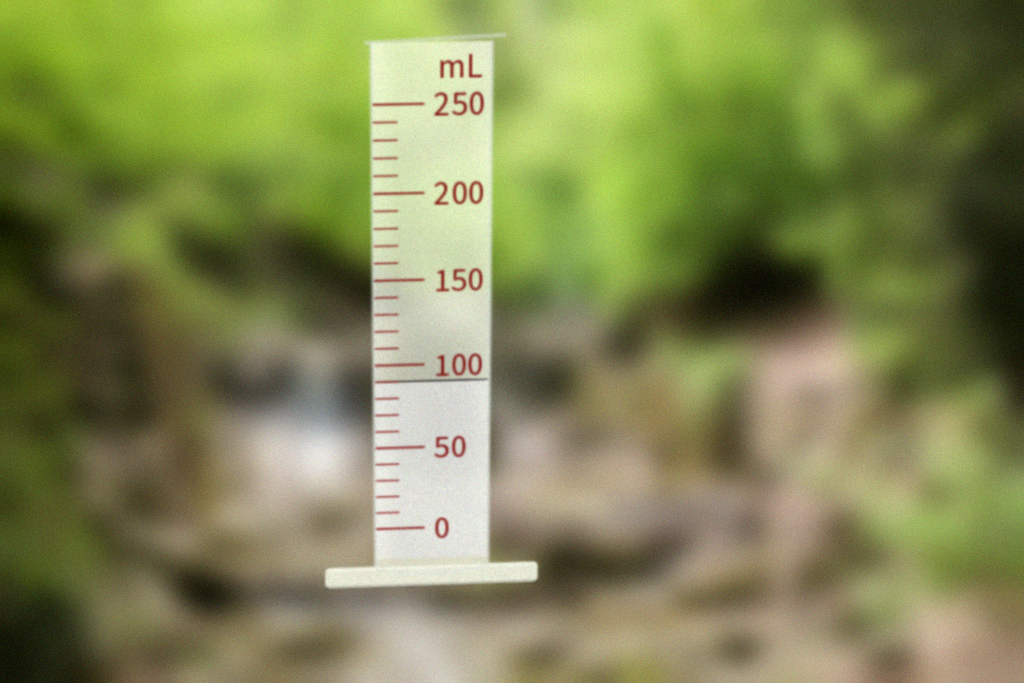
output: 90 (mL)
